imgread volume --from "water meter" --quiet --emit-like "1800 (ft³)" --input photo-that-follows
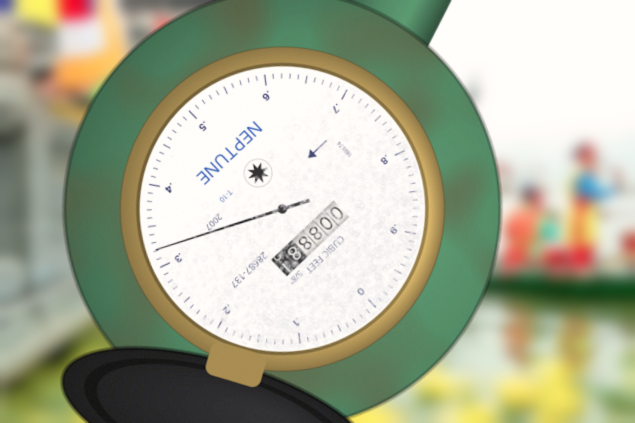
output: 8881.32 (ft³)
